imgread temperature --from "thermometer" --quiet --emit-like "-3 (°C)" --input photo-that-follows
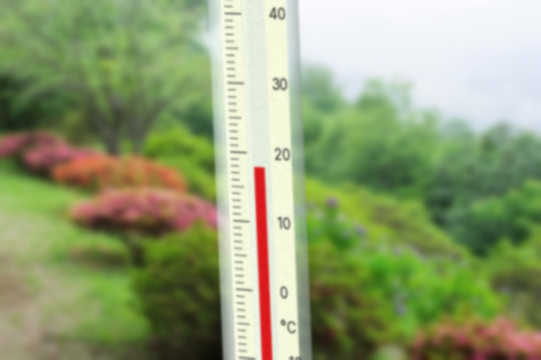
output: 18 (°C)
